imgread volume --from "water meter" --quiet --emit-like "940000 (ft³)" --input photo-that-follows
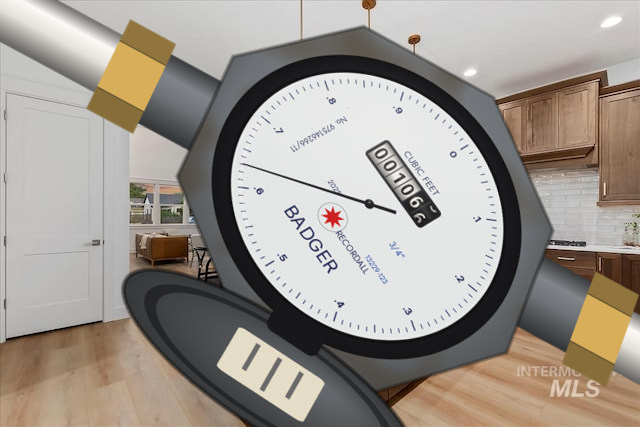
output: 1065.63 (ft³)
